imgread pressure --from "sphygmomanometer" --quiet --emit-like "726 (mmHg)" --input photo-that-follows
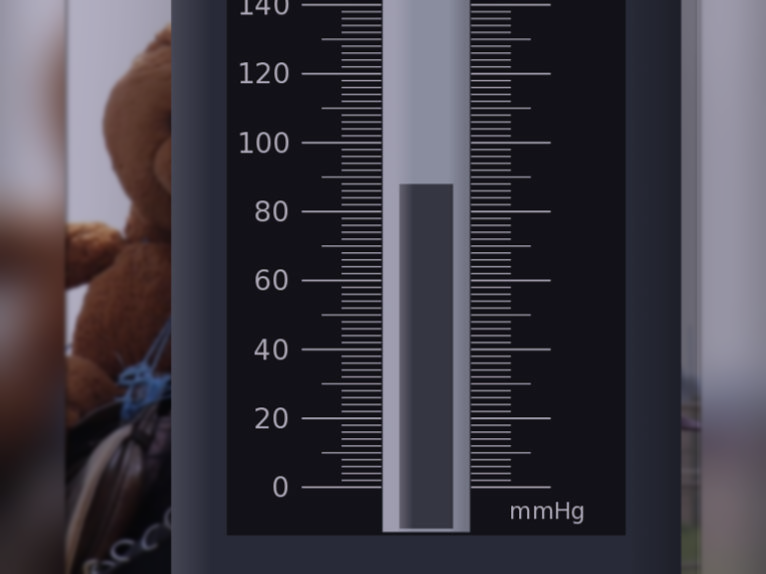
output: 88 (mmHg)
